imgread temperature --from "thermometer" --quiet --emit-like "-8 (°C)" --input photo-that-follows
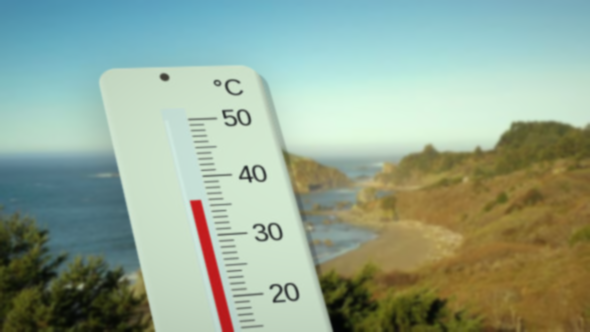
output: 36 (°C)
